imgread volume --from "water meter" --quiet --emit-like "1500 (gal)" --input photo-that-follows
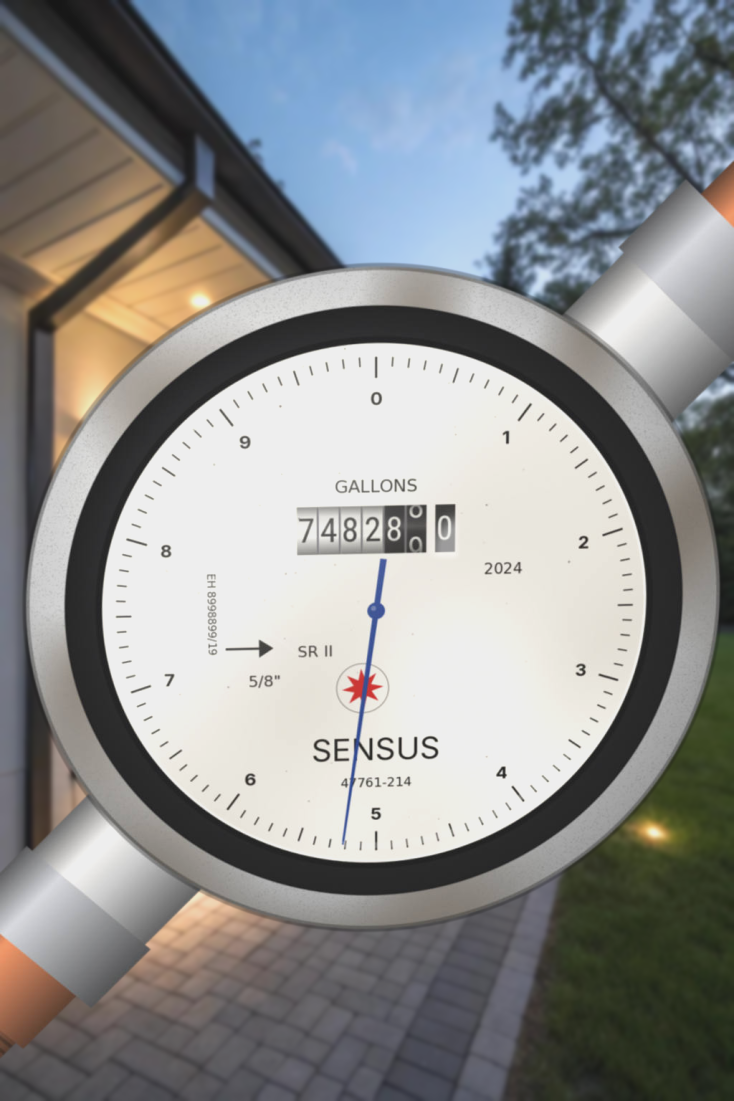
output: 7482885.2 (gal)
